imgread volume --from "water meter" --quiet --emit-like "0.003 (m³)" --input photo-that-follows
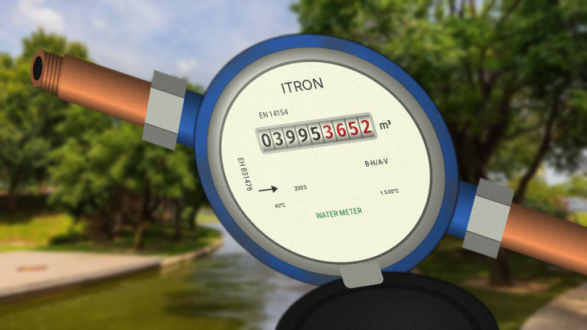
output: 3995.3652 (m³)
